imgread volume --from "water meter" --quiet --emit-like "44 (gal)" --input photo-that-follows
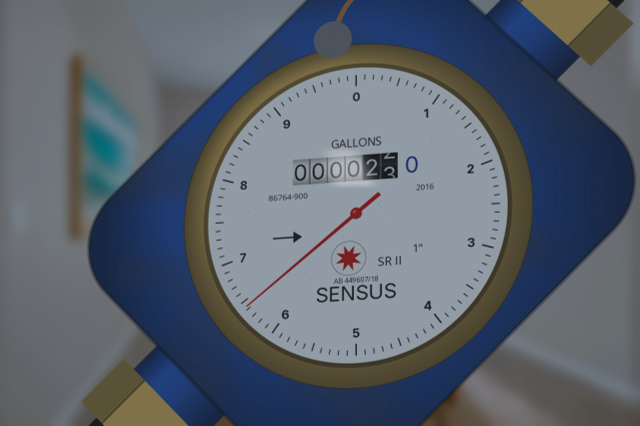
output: 226.4 (gal)
